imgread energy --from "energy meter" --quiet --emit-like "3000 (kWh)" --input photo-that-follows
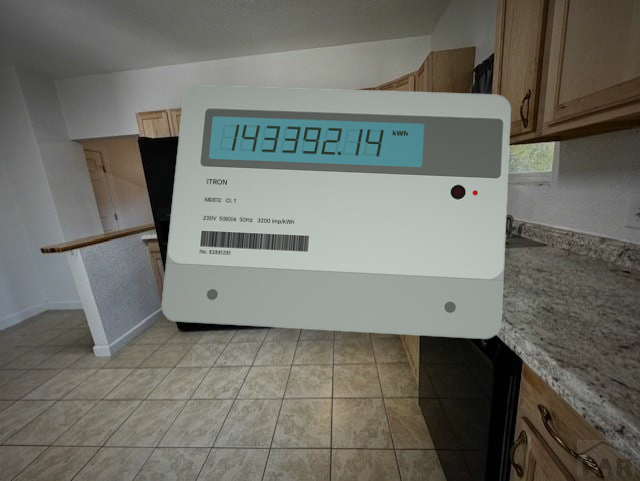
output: 143392.14 (kWh)
